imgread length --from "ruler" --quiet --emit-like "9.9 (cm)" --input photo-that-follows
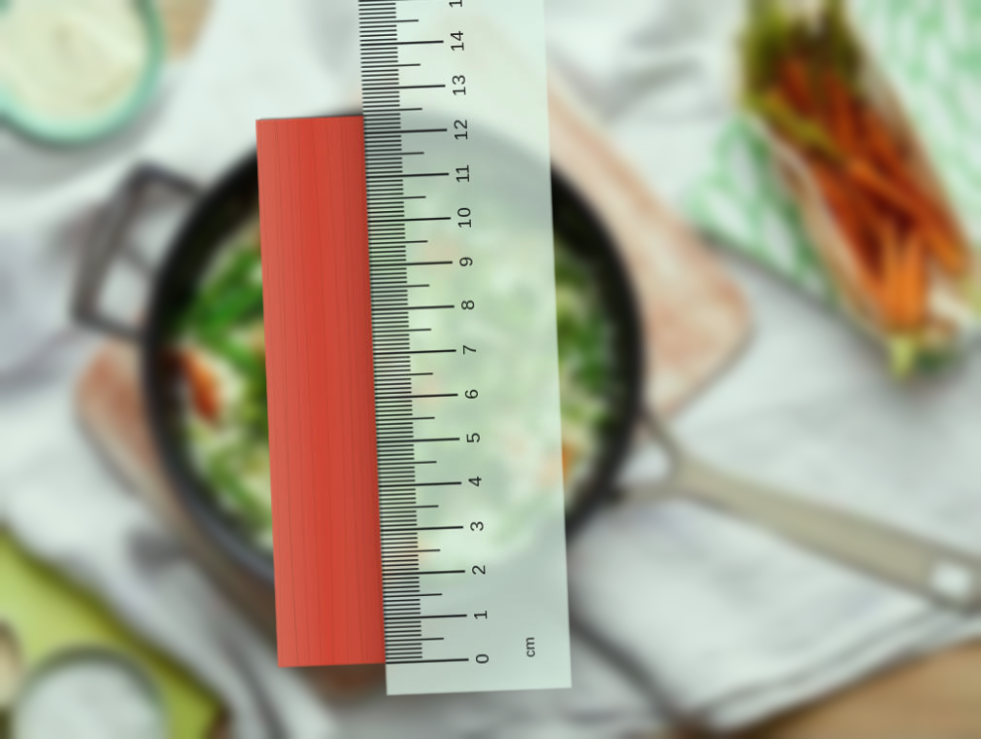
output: 12.4 (cm)
